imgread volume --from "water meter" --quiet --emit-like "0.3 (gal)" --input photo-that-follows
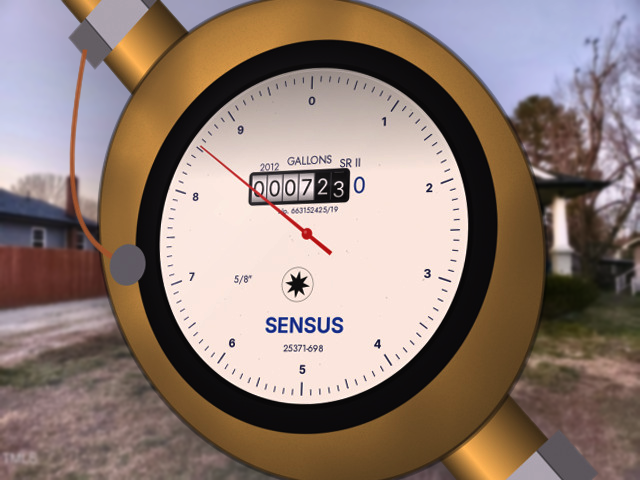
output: 7228.5 (gal)
